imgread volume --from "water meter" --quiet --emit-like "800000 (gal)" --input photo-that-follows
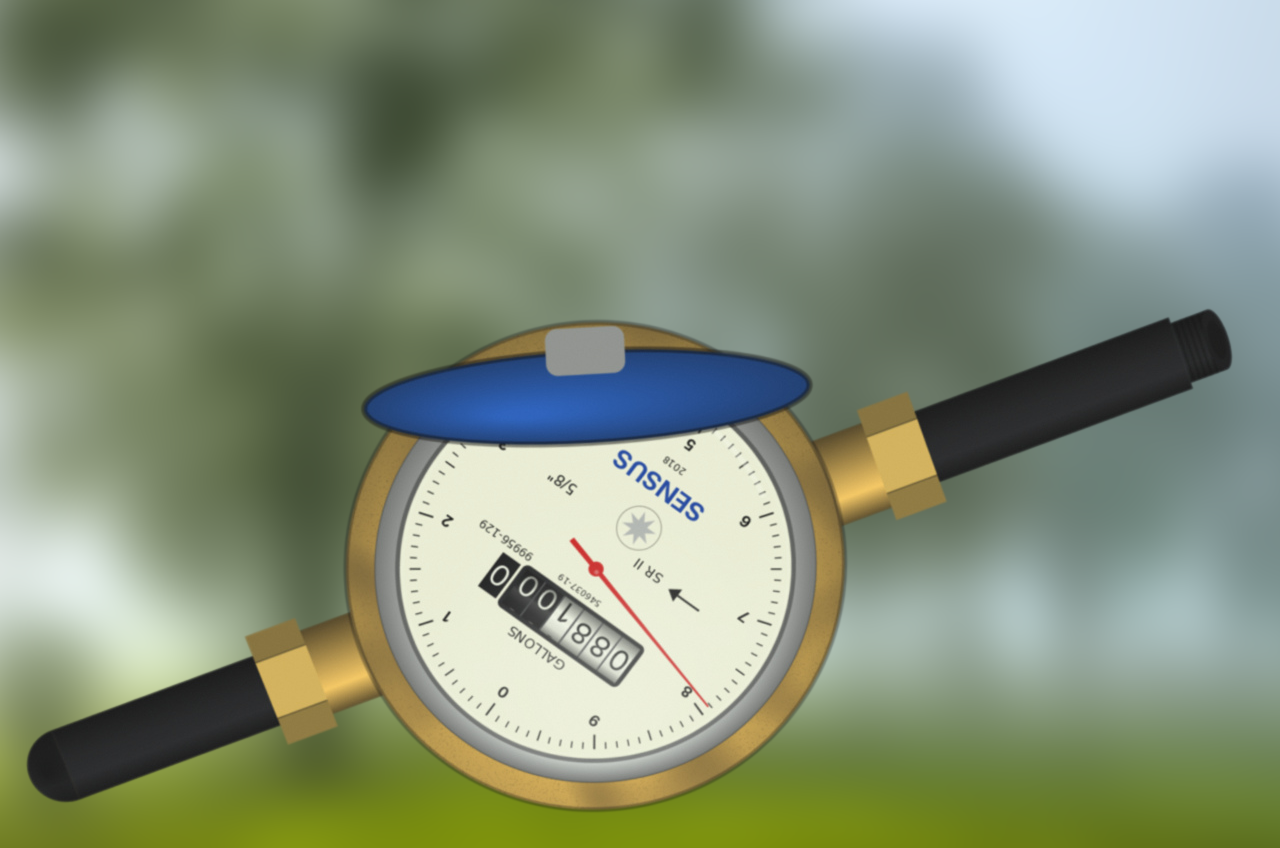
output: 880997.9 (gal)
